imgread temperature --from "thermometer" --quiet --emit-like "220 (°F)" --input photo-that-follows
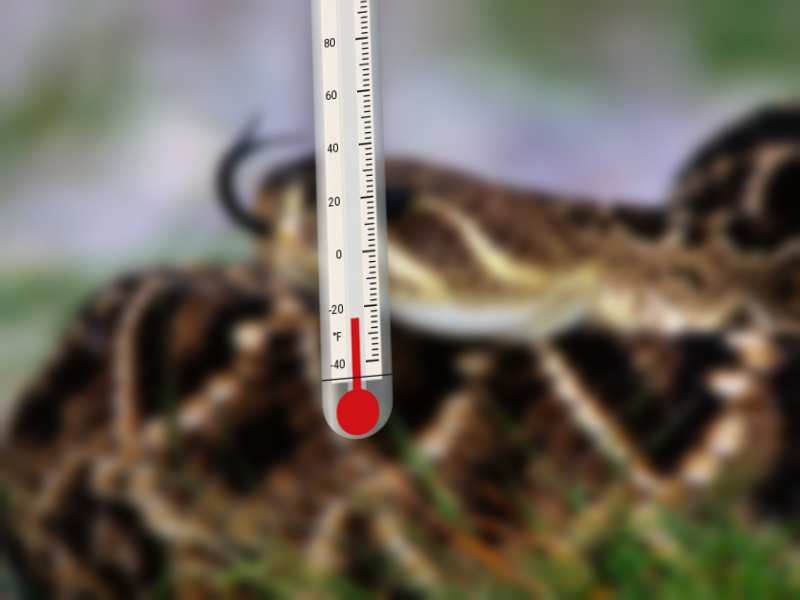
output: -24 (°F)
